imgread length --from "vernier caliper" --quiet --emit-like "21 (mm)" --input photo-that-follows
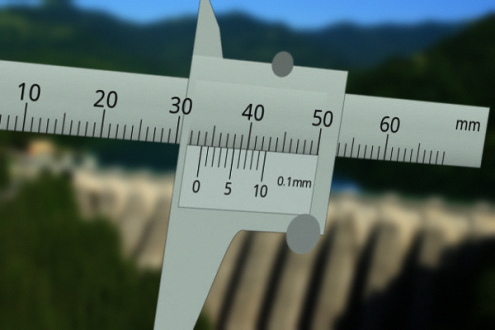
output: 33.6 (mm)
